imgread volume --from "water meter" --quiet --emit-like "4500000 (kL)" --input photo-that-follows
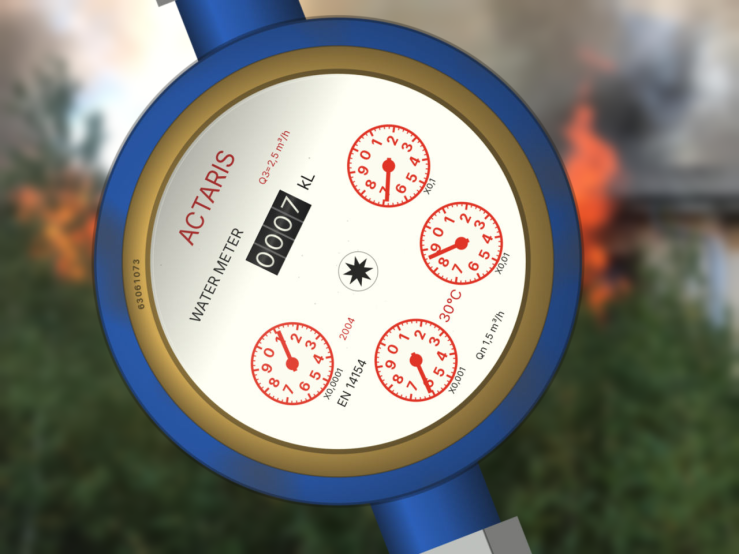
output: 7.6861 (kL)
